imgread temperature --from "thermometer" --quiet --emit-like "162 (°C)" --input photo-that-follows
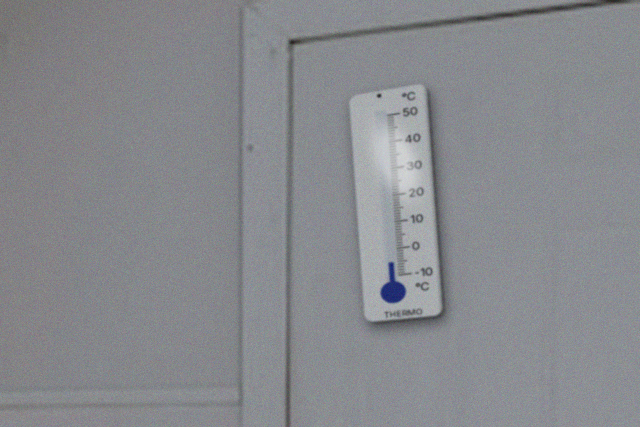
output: -5 (°C)
